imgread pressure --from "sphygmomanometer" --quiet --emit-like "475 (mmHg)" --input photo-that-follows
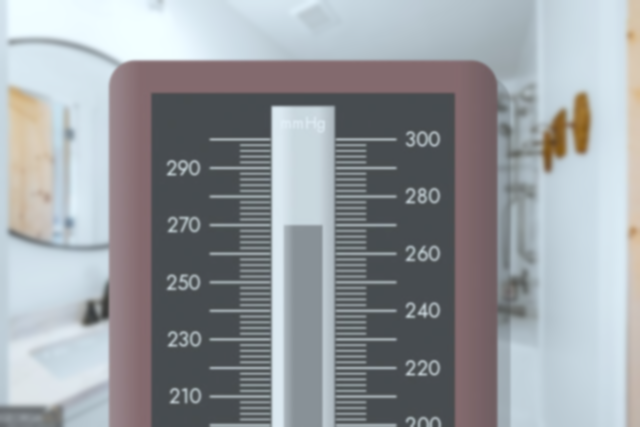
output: 270 (mmHg)
